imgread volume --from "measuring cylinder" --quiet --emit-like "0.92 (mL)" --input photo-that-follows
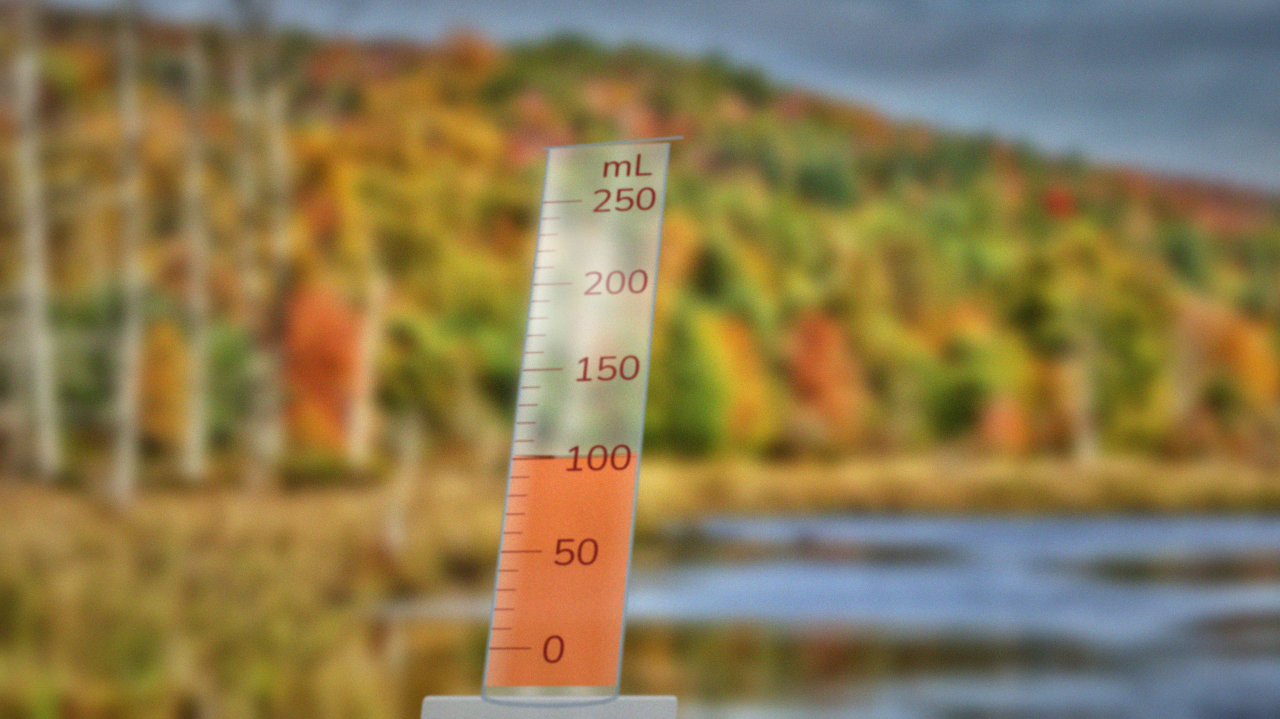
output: 100 (mL)
